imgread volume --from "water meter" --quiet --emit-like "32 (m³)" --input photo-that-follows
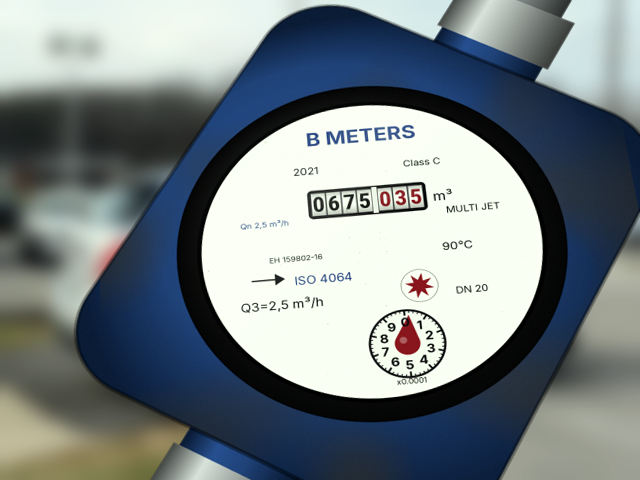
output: 675.0350 (m³)
